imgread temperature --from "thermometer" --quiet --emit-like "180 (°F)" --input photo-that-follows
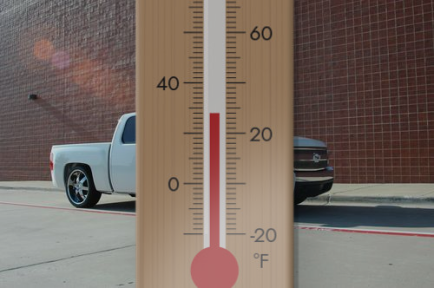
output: 28 (°F)
